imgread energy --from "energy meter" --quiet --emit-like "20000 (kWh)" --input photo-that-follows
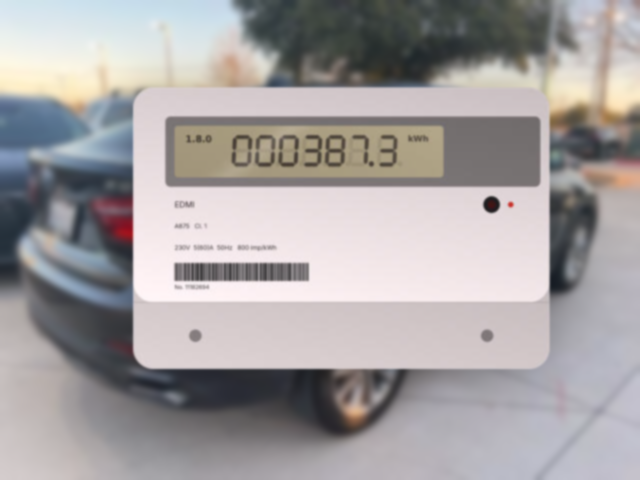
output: 387.3 (kWh)
